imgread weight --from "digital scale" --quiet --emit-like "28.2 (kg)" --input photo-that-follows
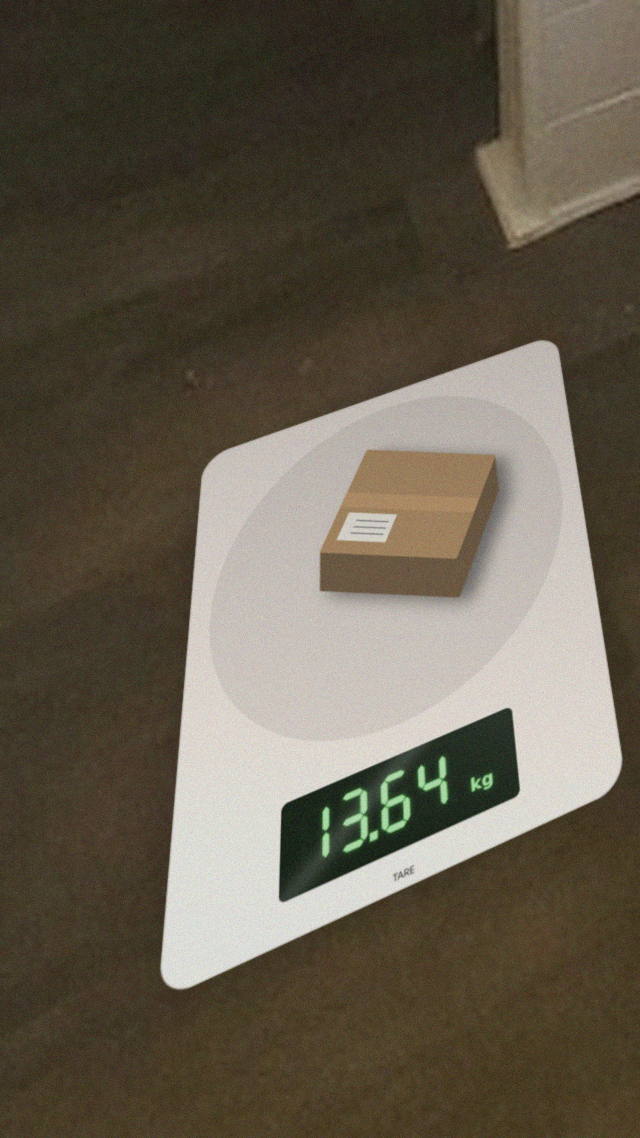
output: 13.64 (kg)
